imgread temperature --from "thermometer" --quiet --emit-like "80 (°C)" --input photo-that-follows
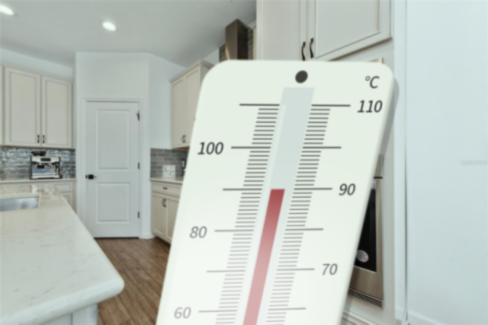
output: 90 (°C)
